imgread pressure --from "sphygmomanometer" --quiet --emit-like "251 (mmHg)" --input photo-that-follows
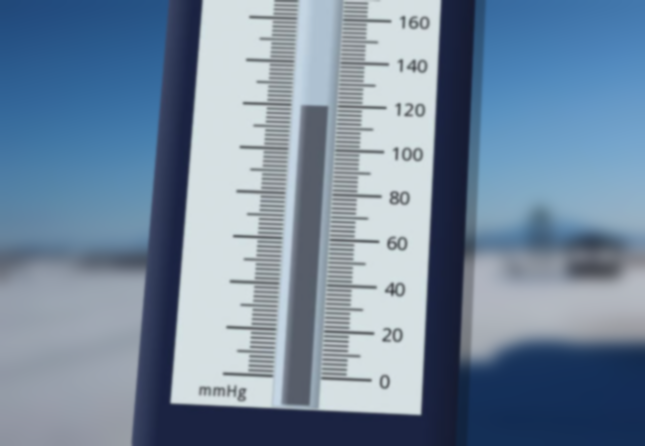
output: 120 (mmHg)
